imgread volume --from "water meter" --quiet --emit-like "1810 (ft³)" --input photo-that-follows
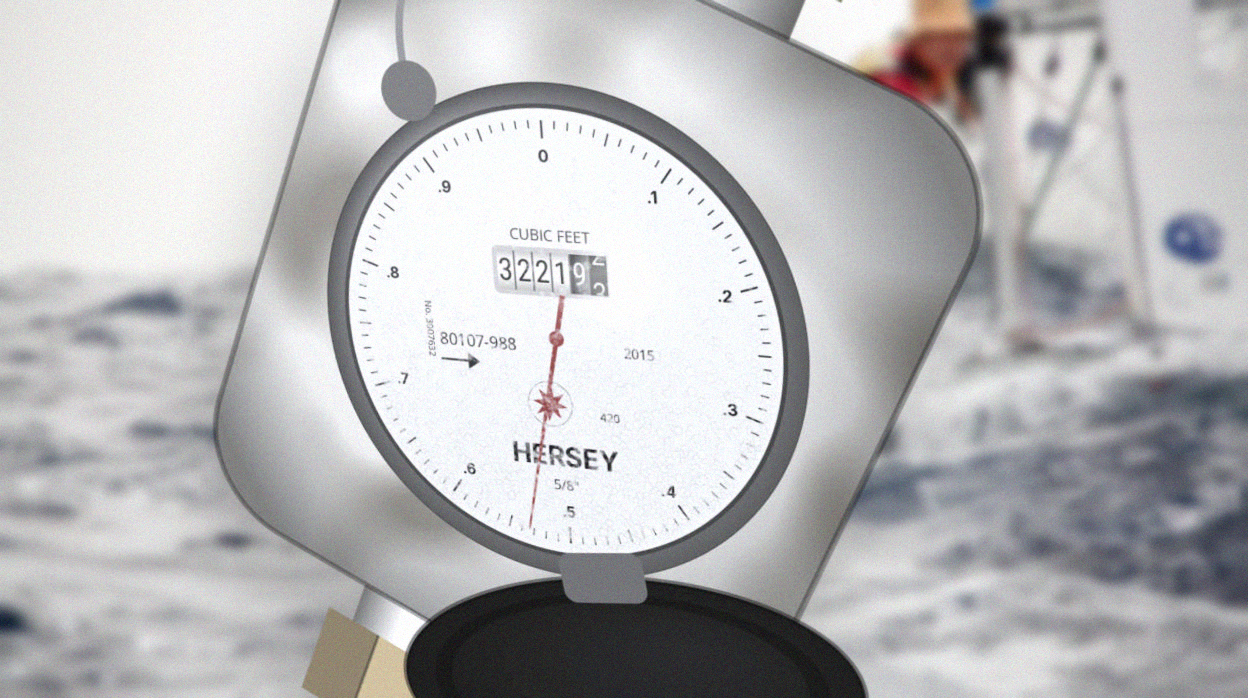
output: 322192.53 (ft³)
